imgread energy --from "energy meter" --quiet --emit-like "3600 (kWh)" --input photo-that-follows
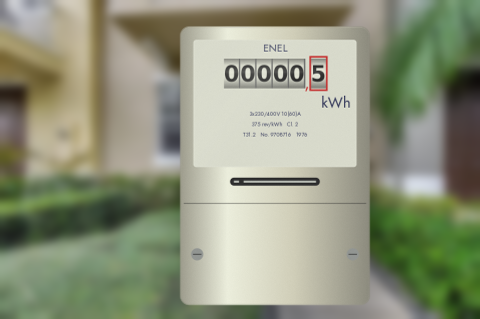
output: 0.5 (kWh)
